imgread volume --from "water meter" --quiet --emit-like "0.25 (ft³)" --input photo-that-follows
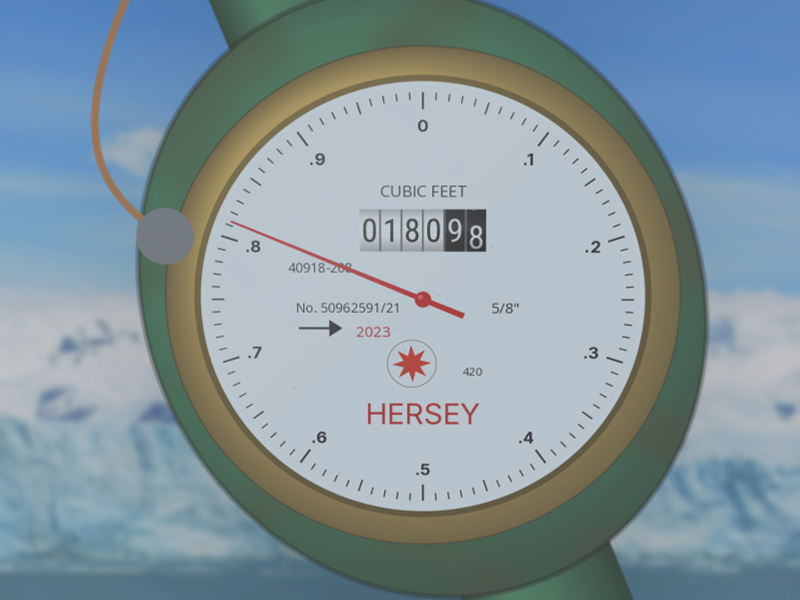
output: 18097.81 (ft³)
